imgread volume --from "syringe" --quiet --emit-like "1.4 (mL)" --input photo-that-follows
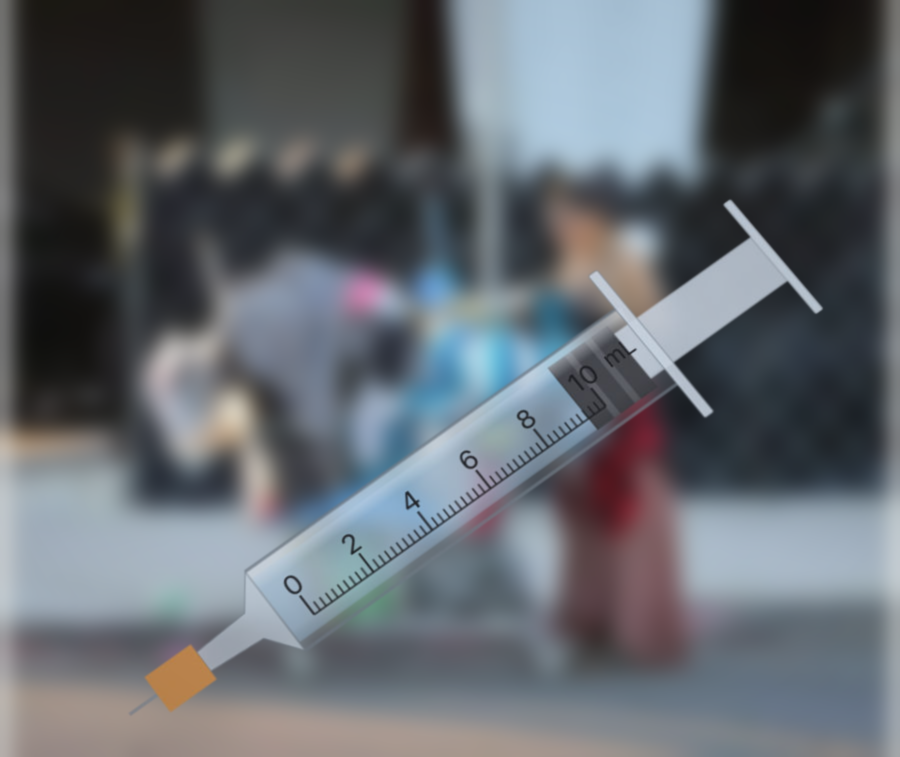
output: 9.4 (mL)
